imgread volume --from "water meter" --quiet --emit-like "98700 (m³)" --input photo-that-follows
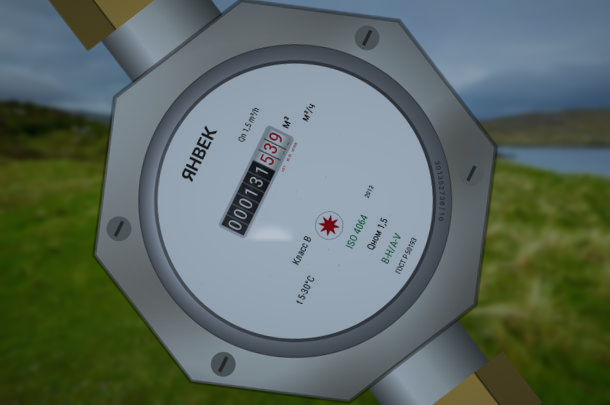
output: 131.539 (m³)
